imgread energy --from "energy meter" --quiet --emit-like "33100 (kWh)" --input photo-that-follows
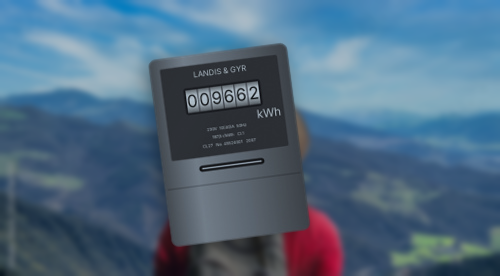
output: 9662 (kWh)
